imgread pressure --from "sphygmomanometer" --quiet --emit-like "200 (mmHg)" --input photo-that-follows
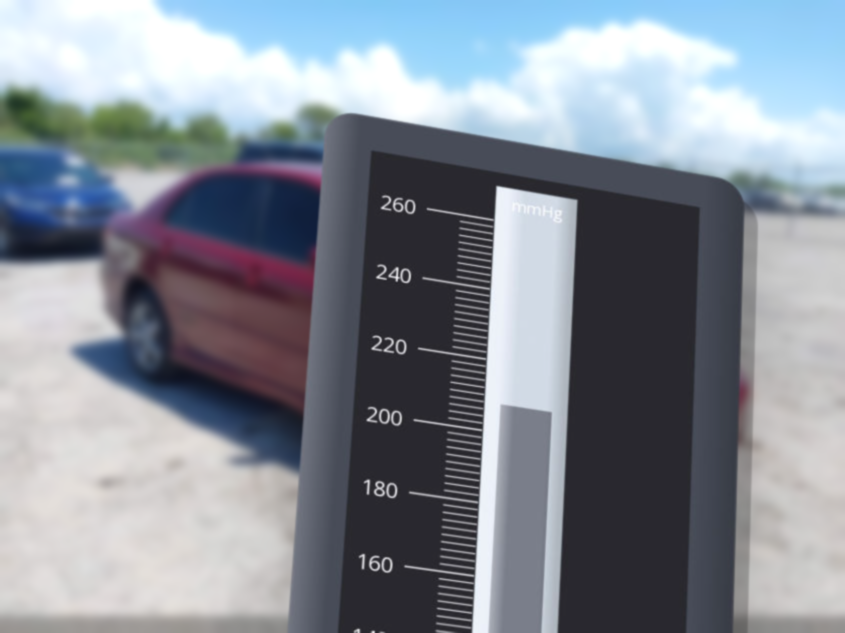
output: 208 (mmHg)
